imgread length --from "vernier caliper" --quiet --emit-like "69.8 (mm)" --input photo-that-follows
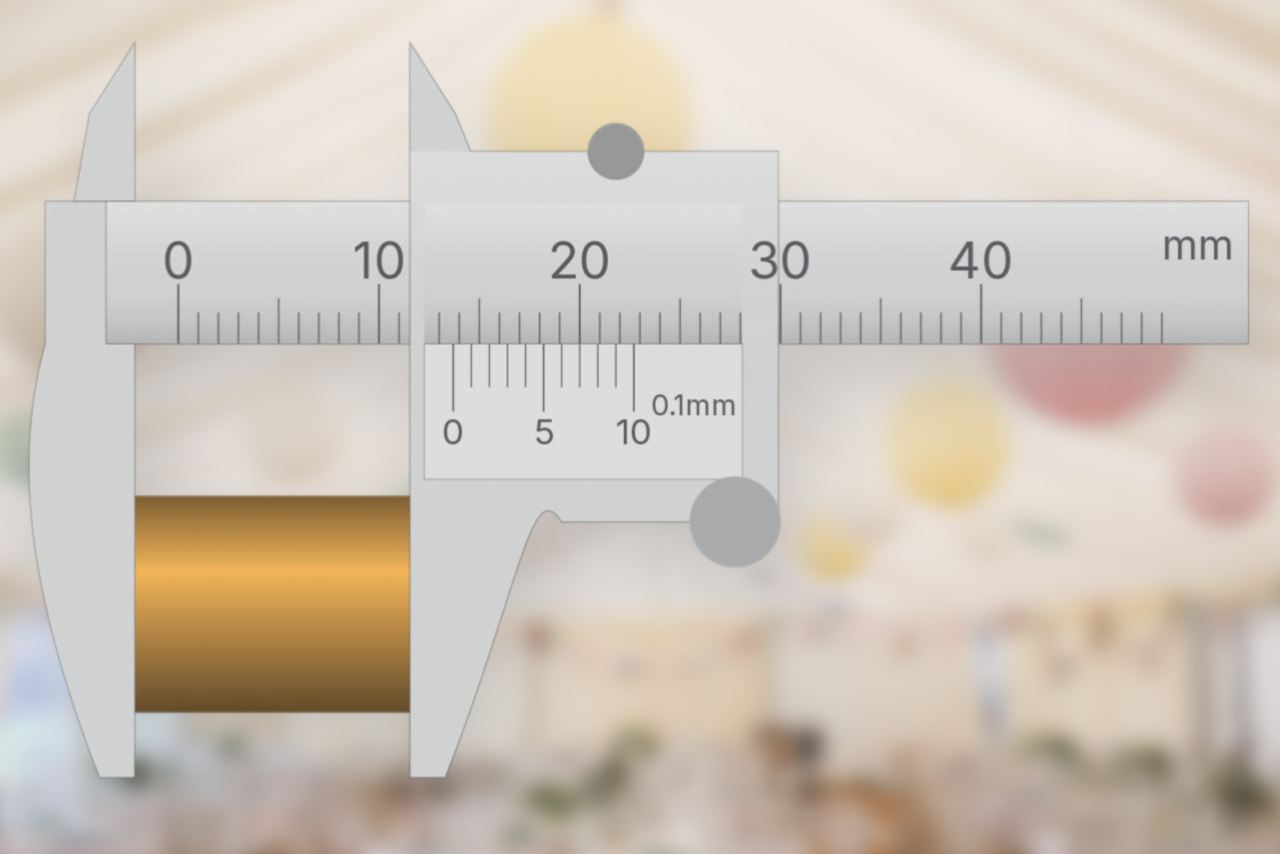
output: 13.7 (mm)
